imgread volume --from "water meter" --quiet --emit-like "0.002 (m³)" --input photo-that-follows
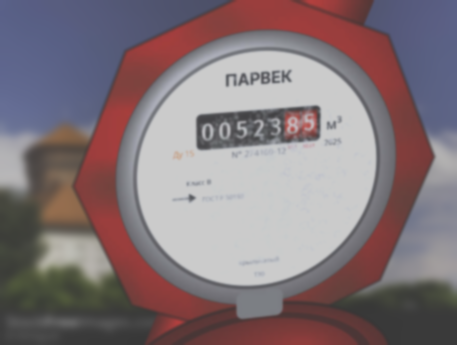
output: 523.85 (m³)
